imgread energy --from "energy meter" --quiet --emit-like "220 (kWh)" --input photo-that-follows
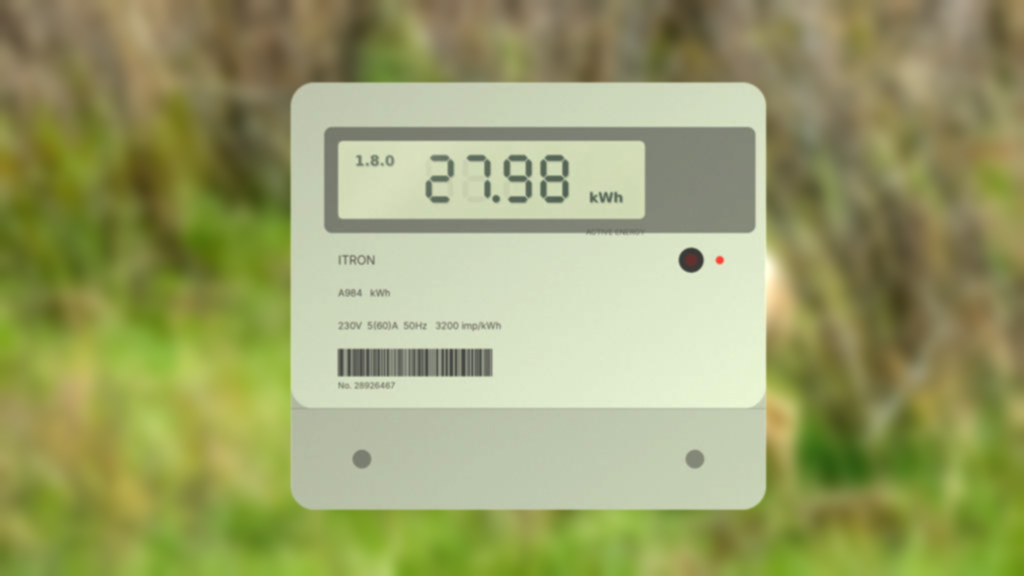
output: 27.98 (kWh)
